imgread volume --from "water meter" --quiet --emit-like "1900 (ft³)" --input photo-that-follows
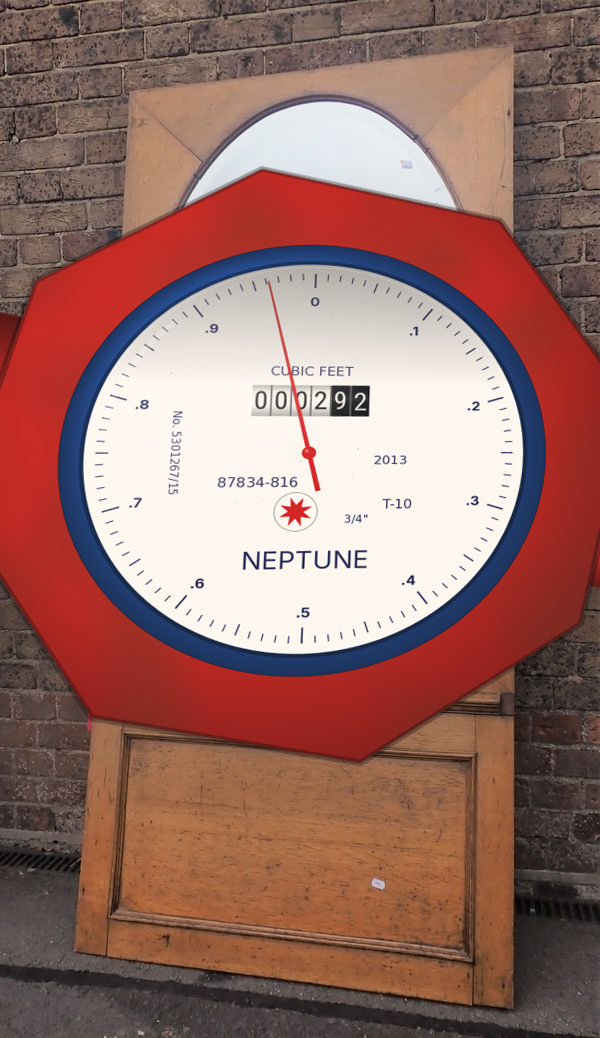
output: 291.96 (ft³)
